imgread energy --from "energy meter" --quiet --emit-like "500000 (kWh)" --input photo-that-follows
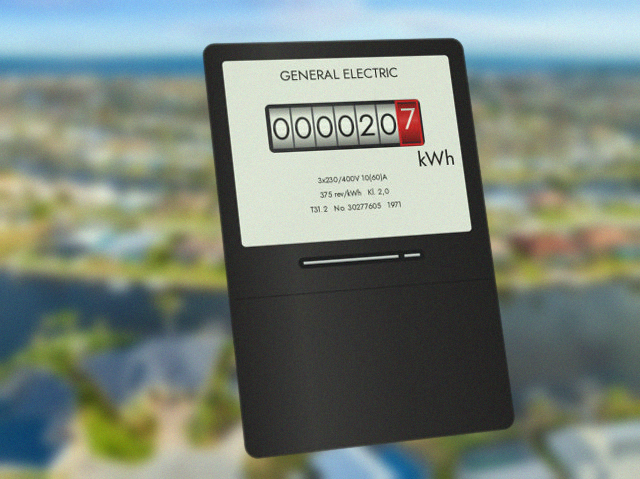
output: 20.7 (kWh)
